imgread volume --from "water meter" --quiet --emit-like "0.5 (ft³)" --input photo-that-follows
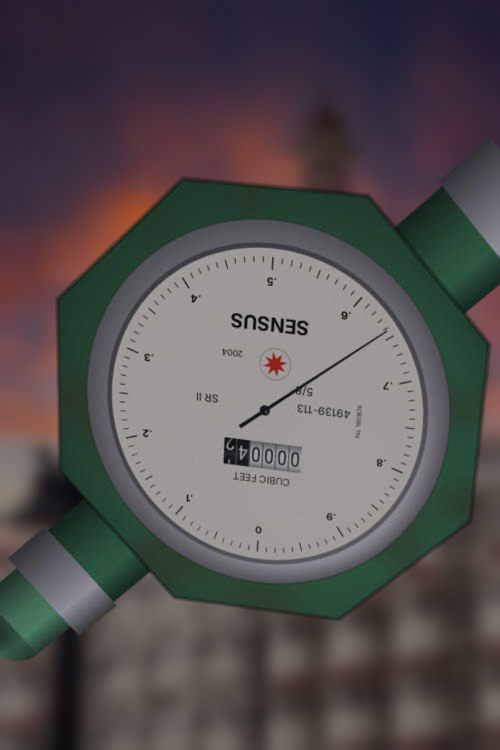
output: 41.64 (ft³)
